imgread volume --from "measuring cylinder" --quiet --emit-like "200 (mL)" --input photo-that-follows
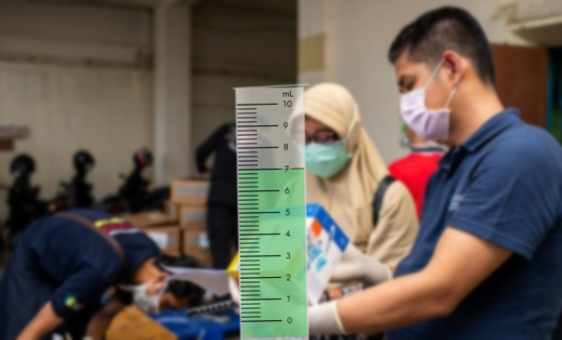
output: 7 (mL)
